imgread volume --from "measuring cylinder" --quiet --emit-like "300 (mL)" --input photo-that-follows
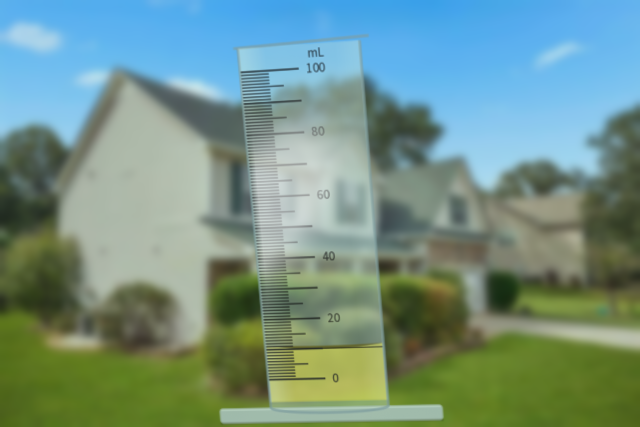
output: 10 (mL)
